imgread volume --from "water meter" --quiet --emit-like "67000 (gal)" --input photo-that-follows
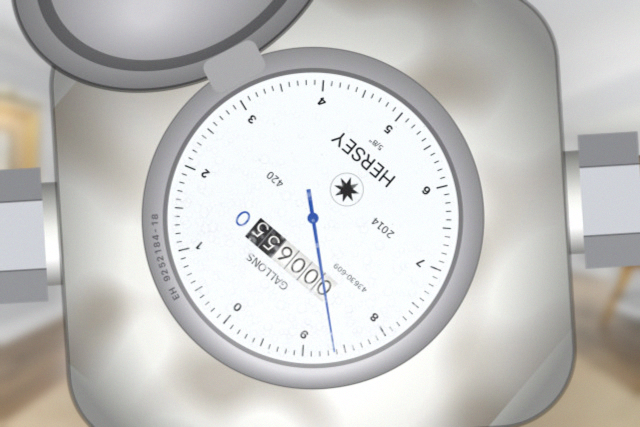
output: 6548.6 (gal)
